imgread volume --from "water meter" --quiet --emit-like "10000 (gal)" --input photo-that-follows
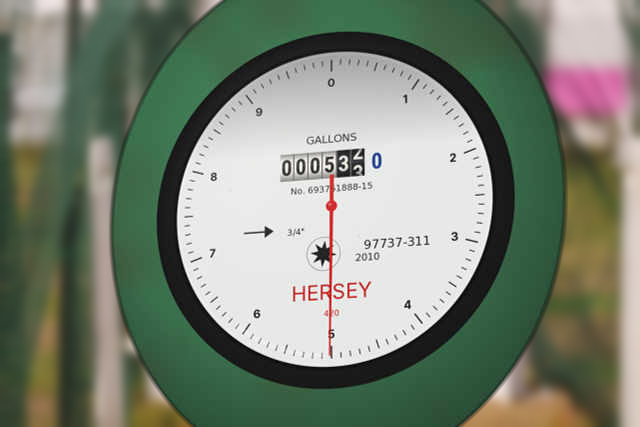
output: 5325.0 (gal)
